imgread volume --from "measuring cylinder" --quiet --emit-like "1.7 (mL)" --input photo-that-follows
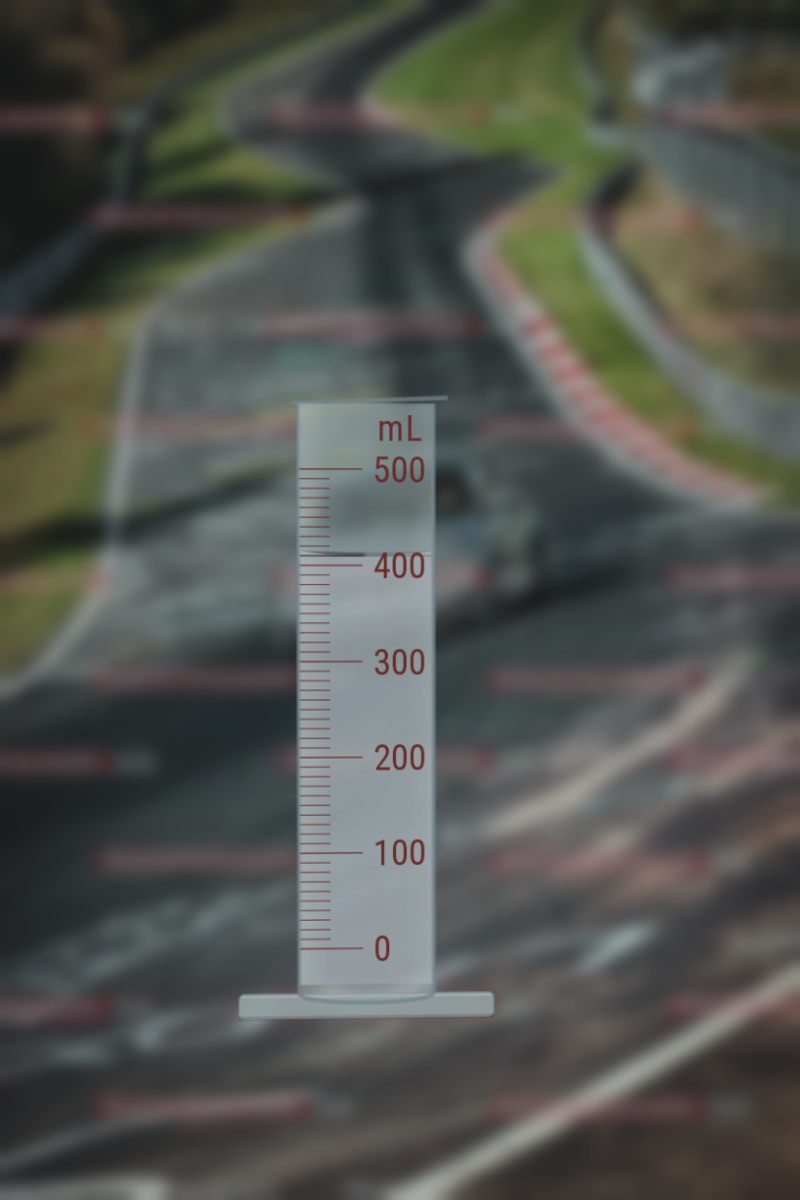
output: 410 (mL)
